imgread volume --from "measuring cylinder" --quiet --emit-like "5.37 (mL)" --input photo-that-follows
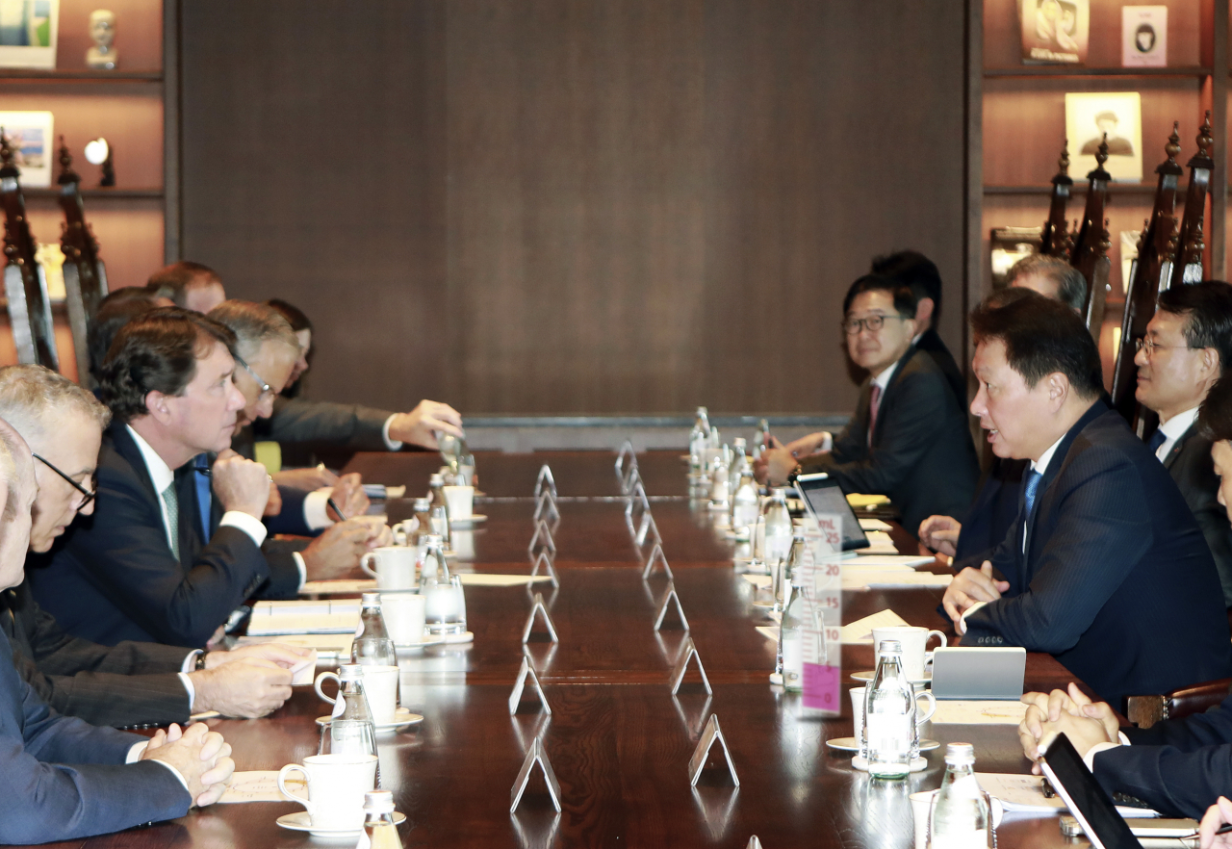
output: 5 (mL)
